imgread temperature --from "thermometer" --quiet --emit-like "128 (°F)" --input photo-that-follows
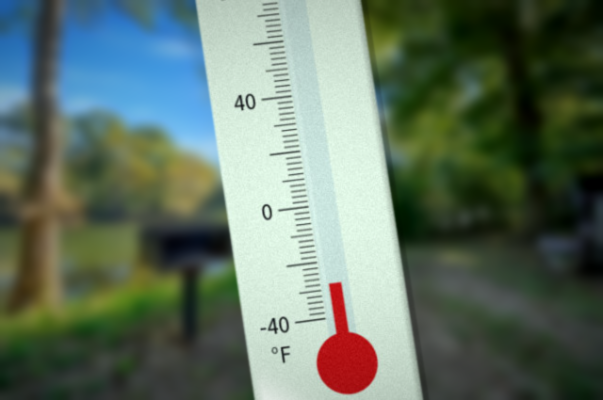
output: -28 (°F)
